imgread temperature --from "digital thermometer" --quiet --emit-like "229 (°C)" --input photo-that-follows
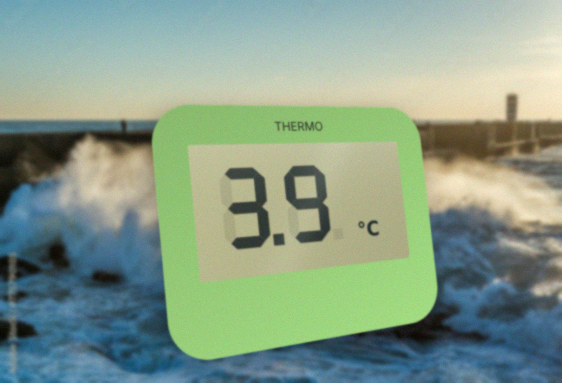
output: 3.9 (°C)
